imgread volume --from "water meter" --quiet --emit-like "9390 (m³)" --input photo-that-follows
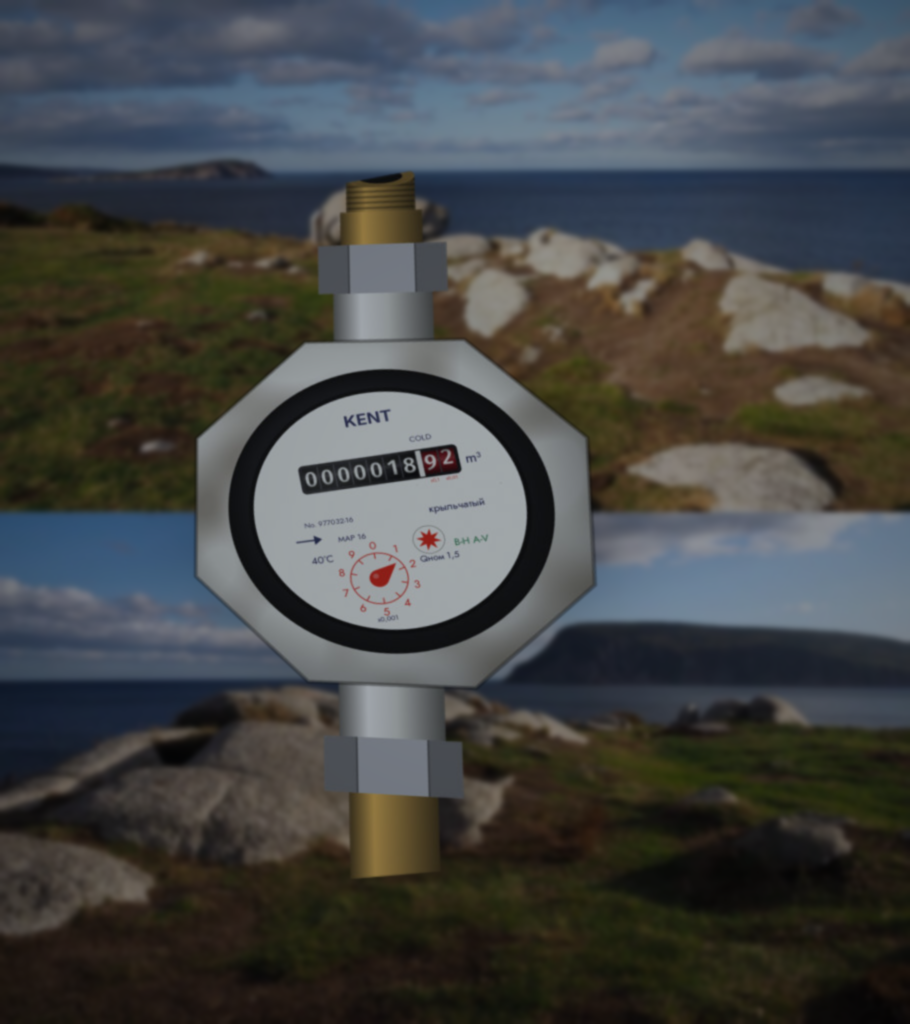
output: 18.921 (m³)
